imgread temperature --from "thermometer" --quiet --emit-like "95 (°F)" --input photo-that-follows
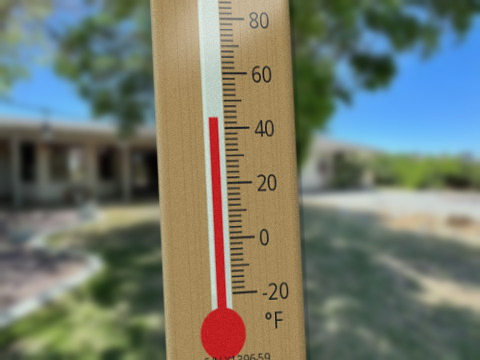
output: 44 (°F)
